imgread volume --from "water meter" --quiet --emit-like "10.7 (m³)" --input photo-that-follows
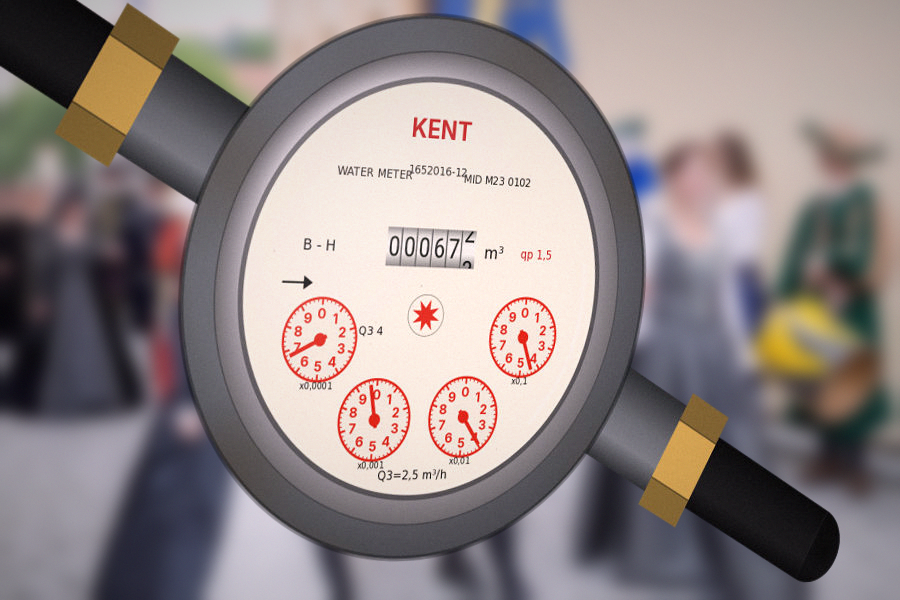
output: 672.4396 (m³)
